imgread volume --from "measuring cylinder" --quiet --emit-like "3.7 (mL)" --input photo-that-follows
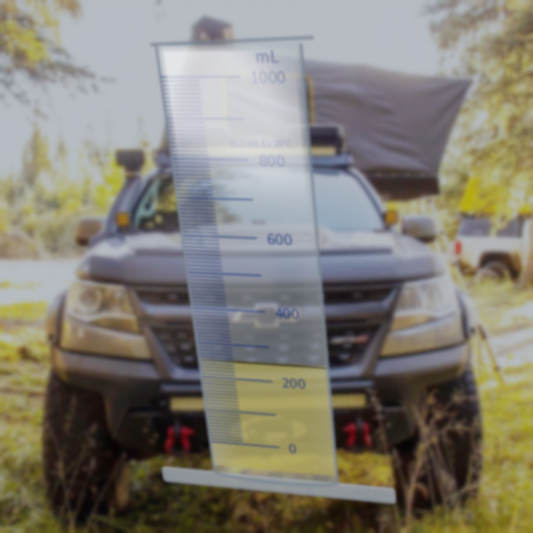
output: 250 (mL)
